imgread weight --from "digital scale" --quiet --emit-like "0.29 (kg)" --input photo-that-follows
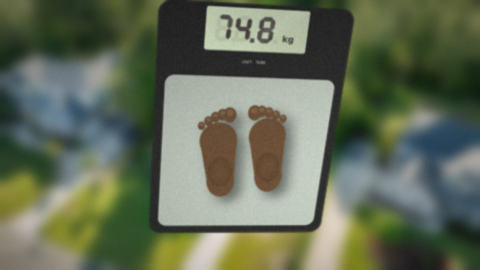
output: 74.8 (kg)
